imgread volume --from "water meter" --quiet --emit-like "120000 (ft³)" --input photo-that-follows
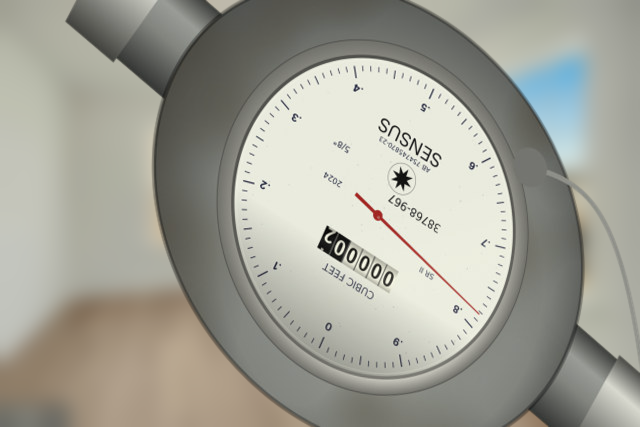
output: 1.78 (ft³)
